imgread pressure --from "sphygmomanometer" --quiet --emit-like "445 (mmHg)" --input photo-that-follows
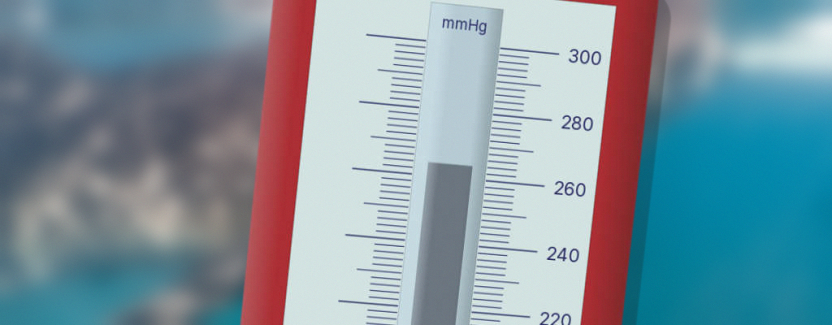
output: 264 (mmHg)
